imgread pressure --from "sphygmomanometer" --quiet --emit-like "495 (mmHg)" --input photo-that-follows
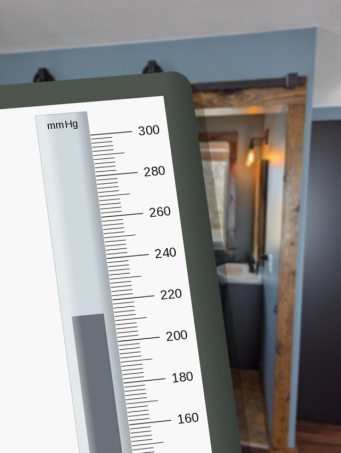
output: 214 (mmHg)
